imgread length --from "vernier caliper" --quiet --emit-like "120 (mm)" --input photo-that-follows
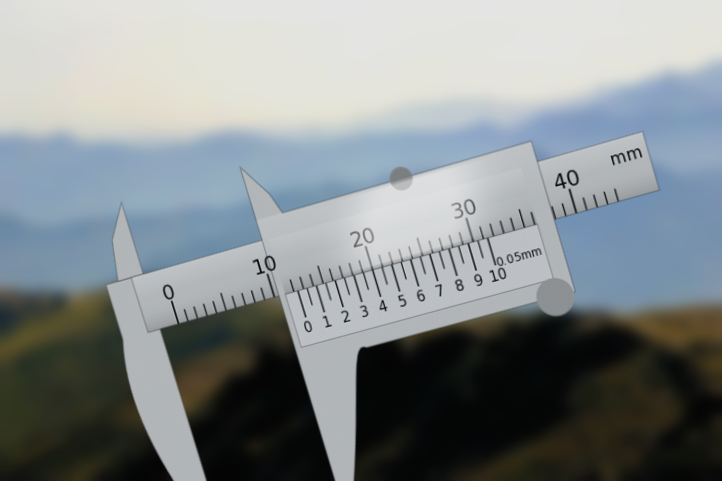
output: 12.4 (mm)
